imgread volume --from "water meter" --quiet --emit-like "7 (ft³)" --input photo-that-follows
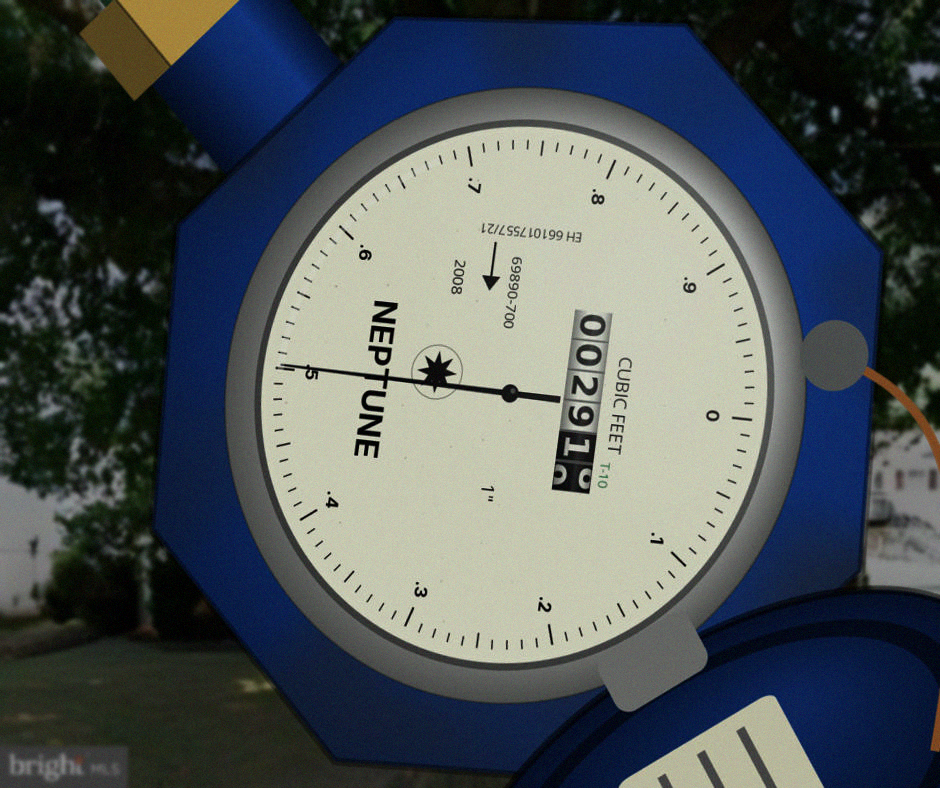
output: 2918.50 (ft³)
